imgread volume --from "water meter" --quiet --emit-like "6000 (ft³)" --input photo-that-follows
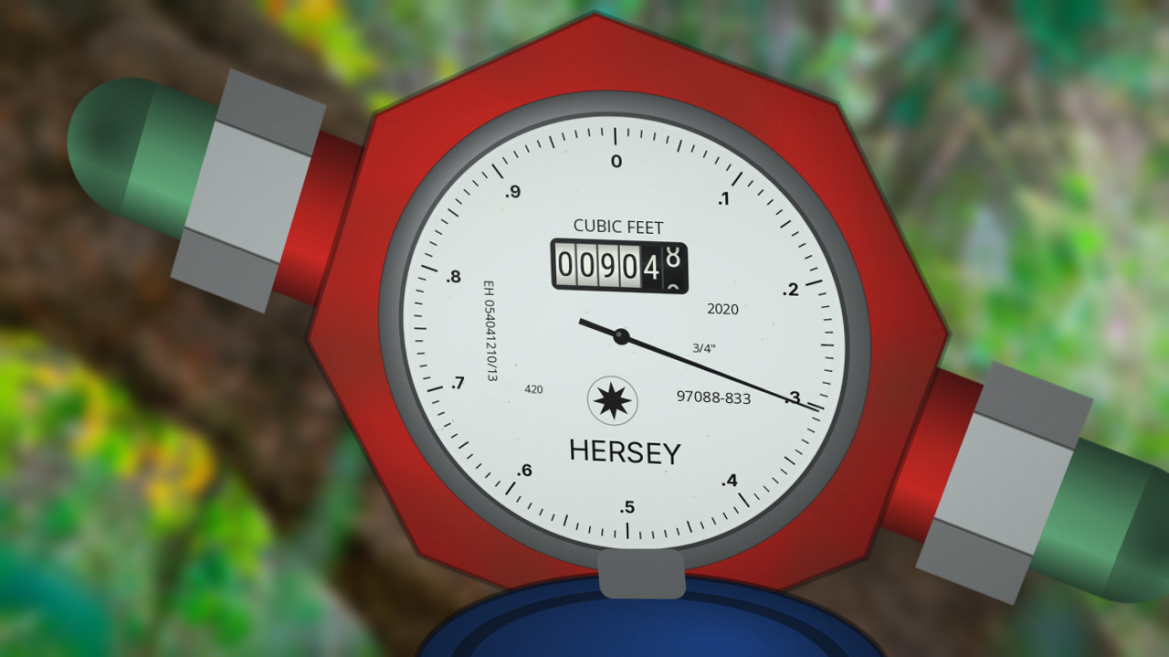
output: 9048.30 (ft³)
